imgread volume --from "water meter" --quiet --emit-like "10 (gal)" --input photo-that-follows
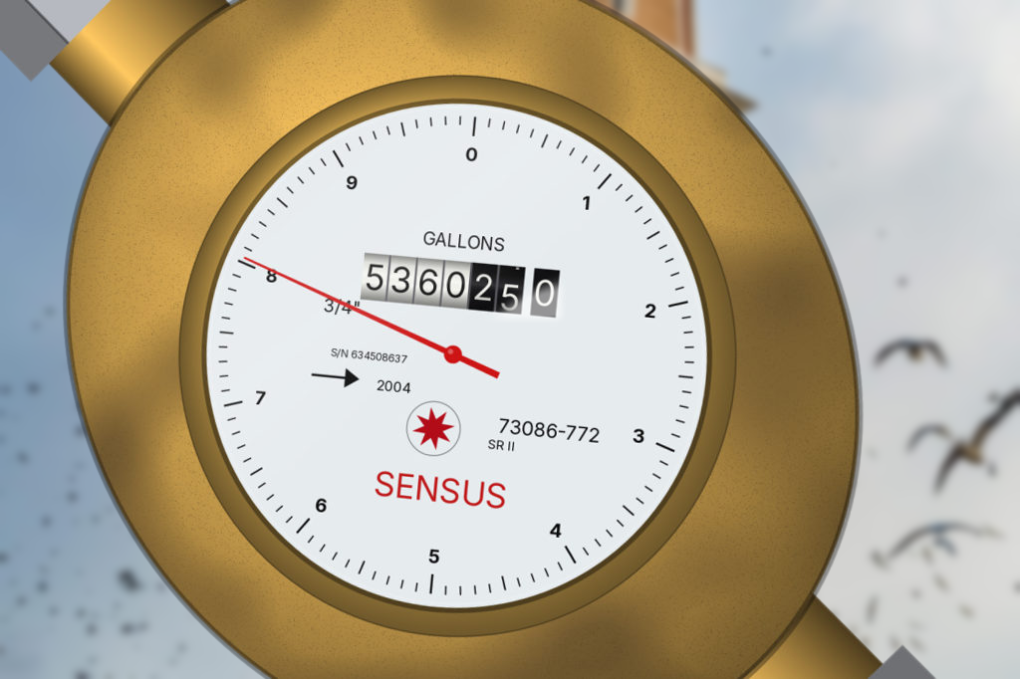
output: 5360248.0 (gal)
